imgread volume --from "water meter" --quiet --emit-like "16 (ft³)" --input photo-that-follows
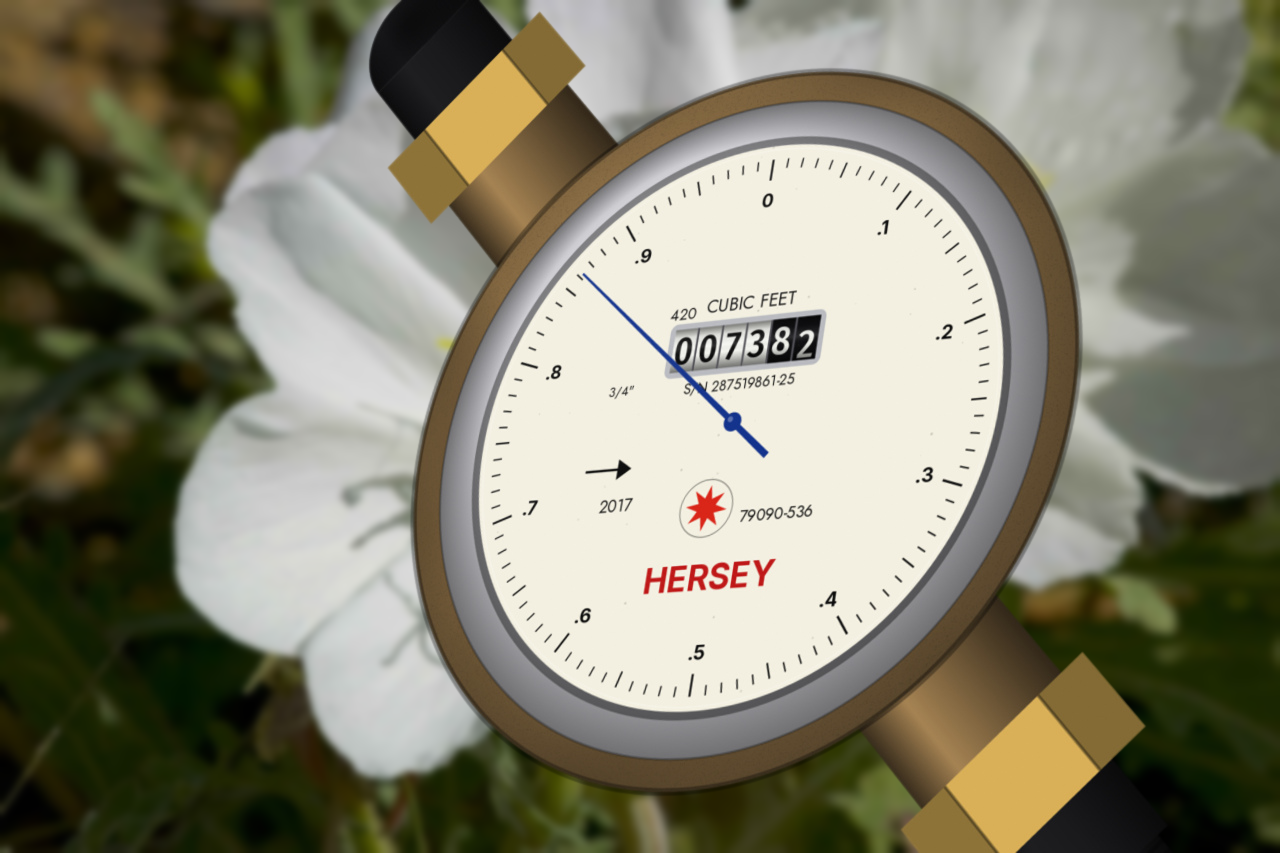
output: 7381.86 (ft³)
